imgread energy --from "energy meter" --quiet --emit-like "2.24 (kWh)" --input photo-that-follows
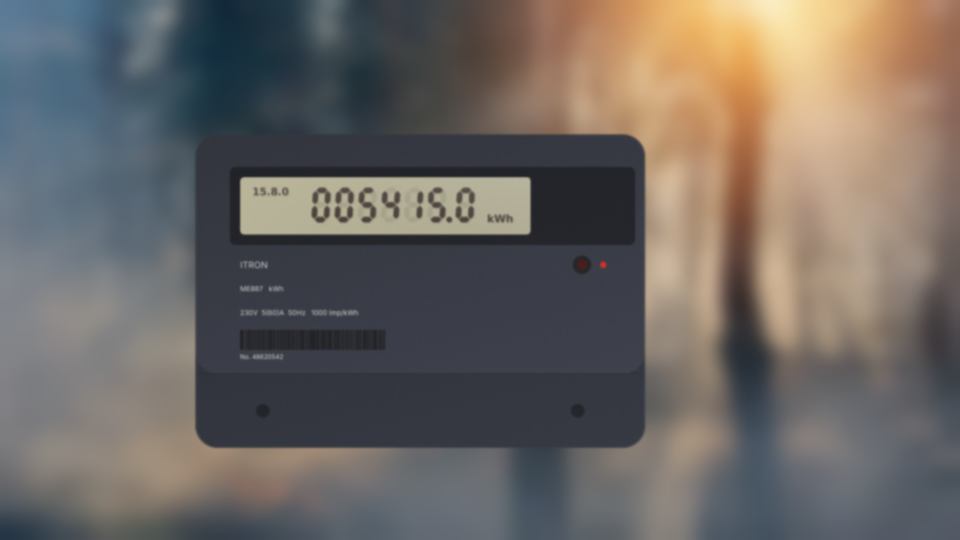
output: 5415.0 (kWh)
